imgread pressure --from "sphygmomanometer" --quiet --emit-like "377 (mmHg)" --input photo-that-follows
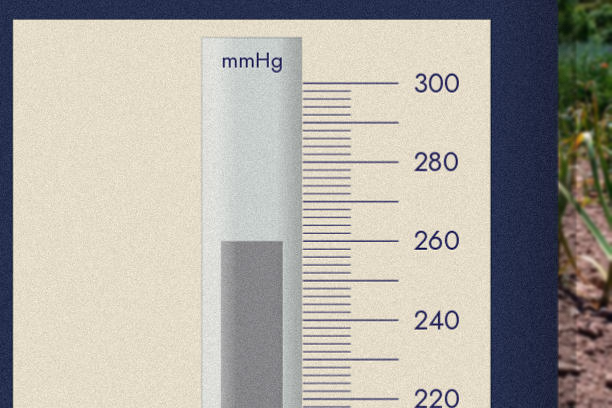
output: 260 (mmHg)
